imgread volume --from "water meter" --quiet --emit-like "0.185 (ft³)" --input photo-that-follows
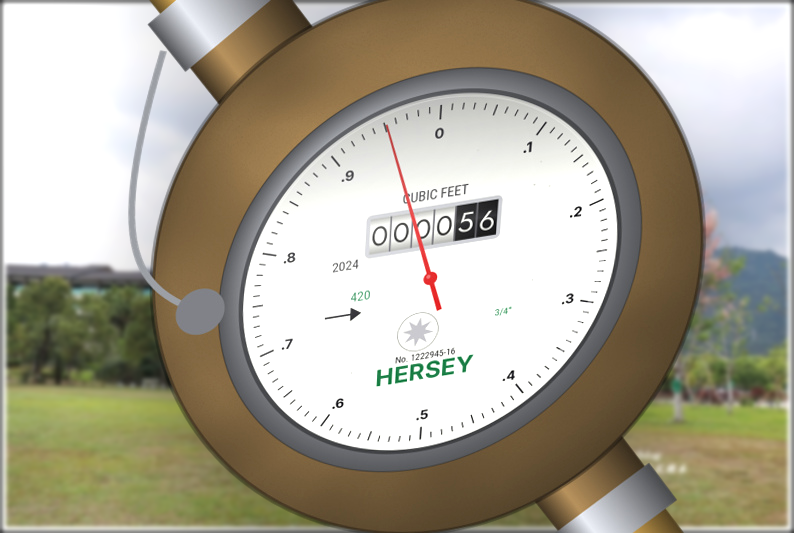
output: 55.95 (ft³)
